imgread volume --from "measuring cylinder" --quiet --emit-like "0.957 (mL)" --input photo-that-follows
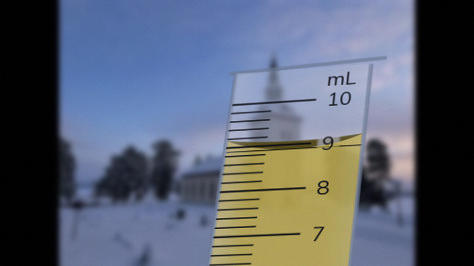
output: 8.9 (mL)
